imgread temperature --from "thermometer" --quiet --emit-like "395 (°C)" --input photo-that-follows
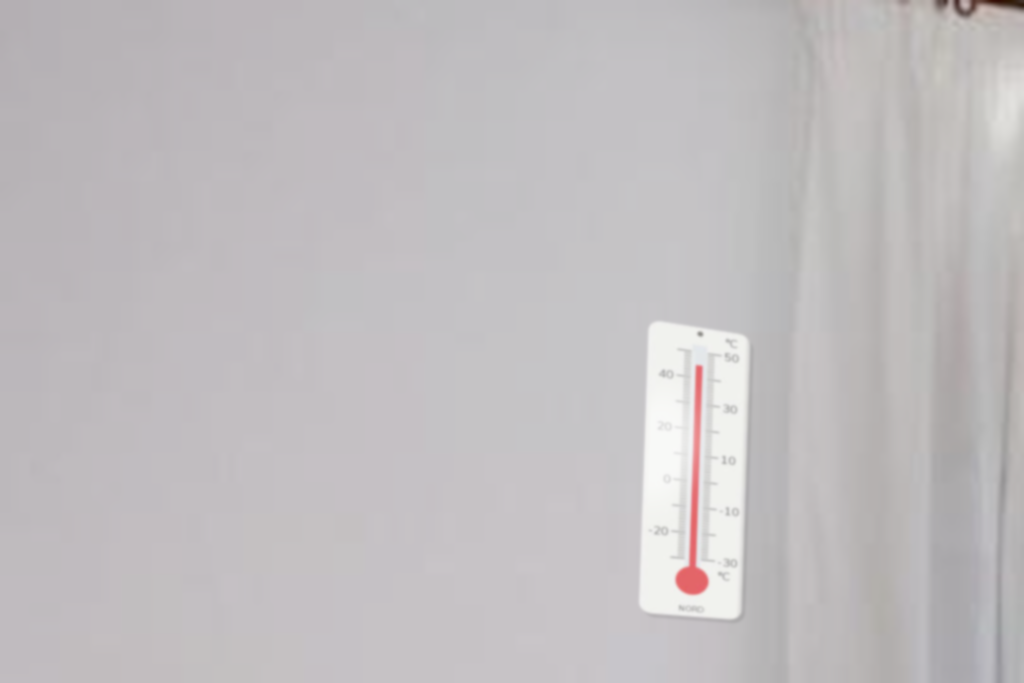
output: 45 (°C)
